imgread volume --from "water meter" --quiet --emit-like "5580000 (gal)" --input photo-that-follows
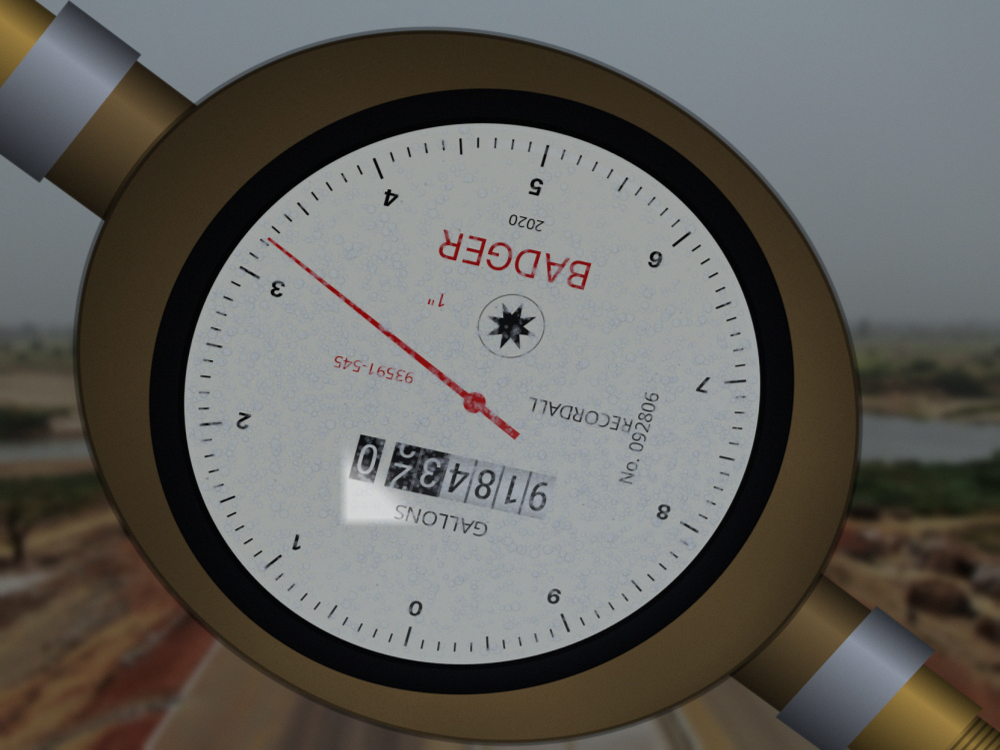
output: 9184323.2 (gal)
